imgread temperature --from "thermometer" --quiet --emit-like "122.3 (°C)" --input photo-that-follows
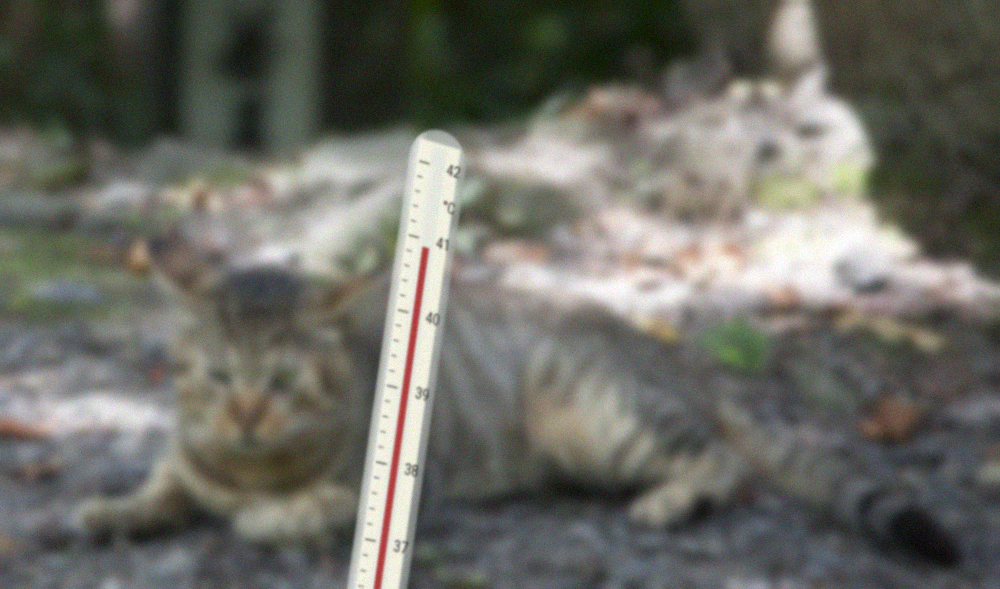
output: 40.9 (°C)
